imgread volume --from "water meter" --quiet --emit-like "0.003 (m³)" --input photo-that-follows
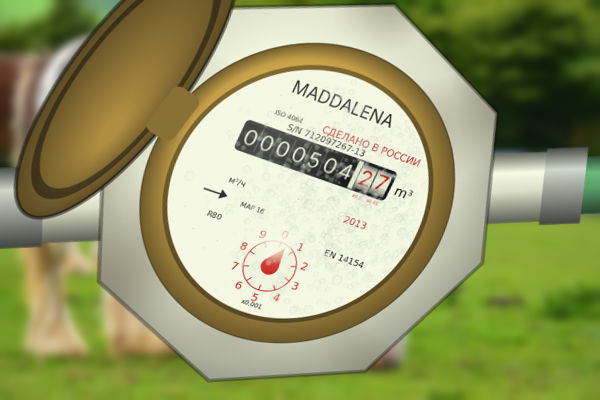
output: 504.270 (m³)
